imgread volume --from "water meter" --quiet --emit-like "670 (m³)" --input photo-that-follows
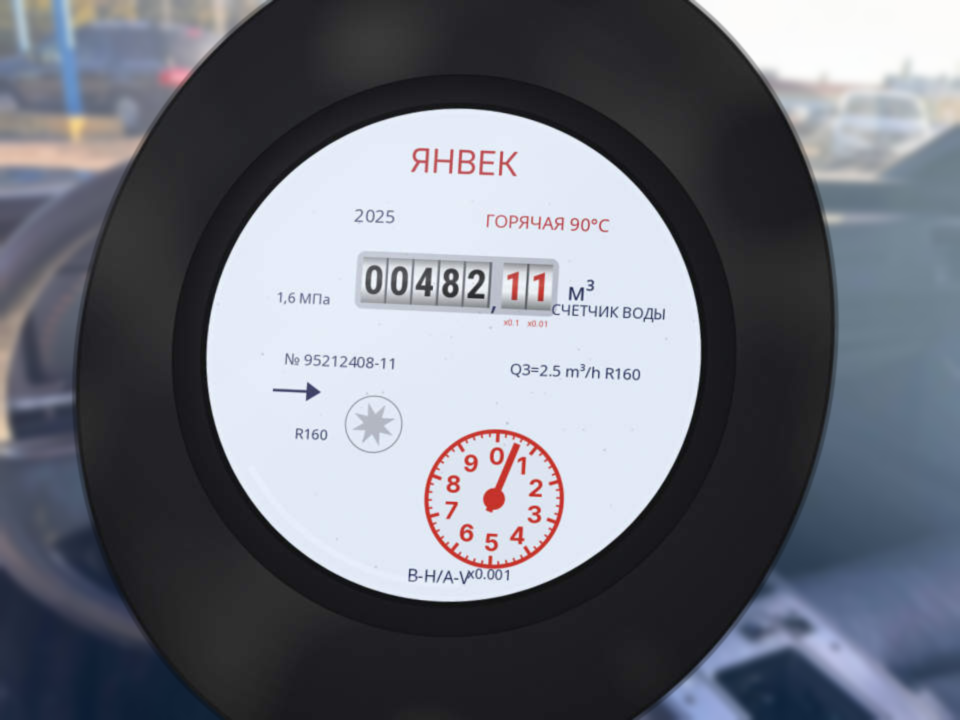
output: 482.110 (m³)
